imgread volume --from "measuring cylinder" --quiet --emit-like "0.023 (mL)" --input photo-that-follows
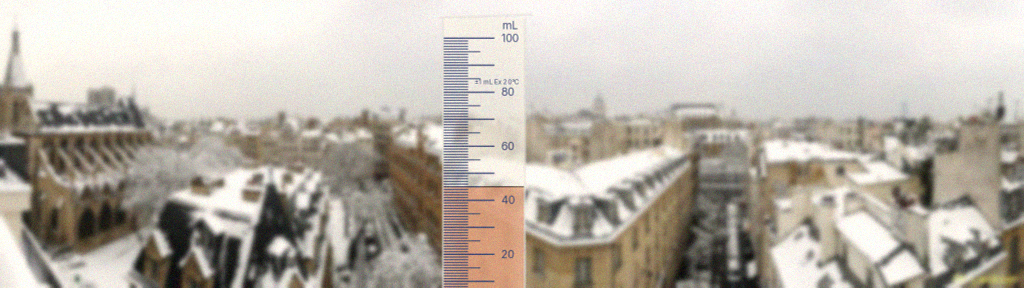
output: 45 (mL)
